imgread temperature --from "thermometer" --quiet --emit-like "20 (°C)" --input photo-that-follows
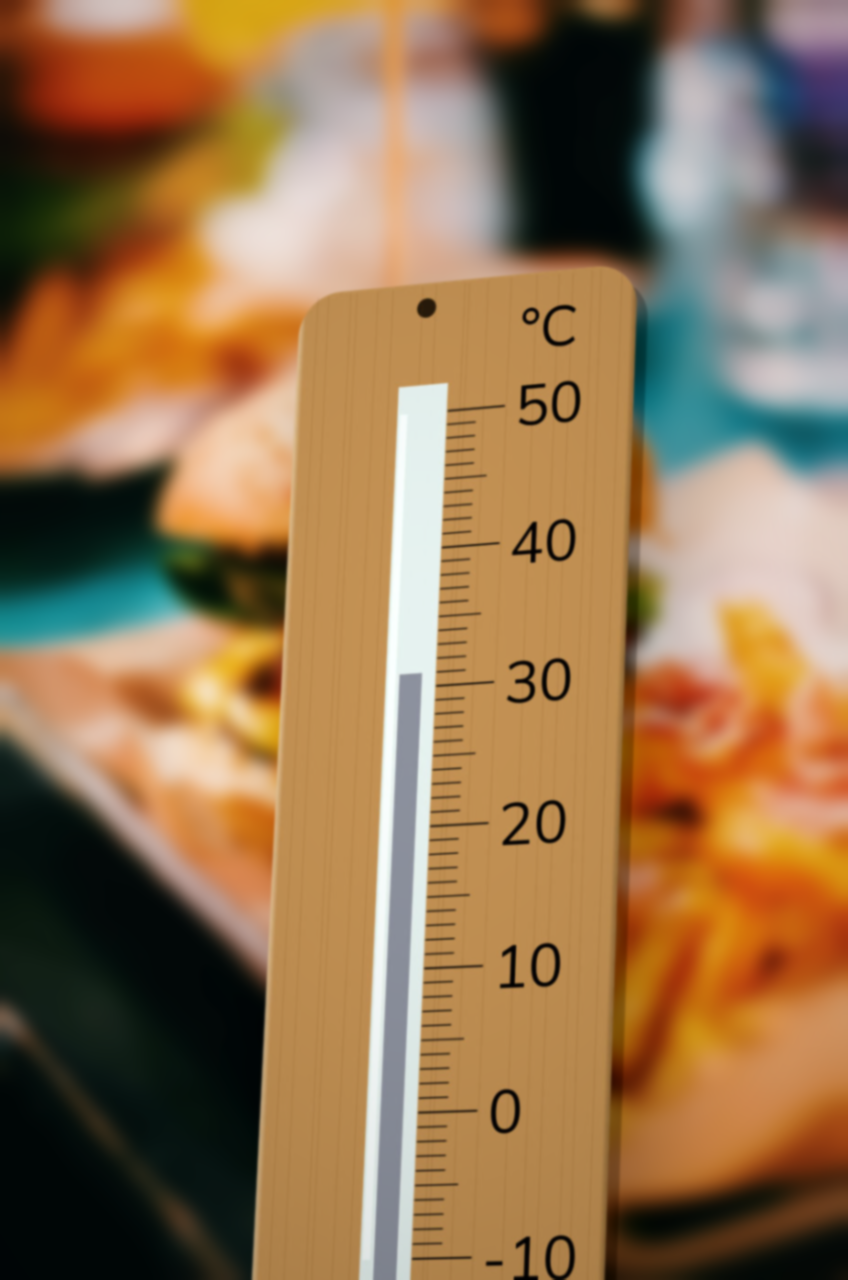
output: 31 (°C)
